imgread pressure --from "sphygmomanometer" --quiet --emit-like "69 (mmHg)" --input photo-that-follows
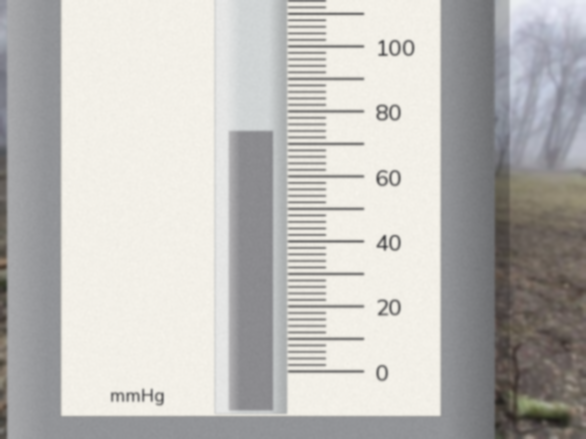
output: 74 (mmHg)
